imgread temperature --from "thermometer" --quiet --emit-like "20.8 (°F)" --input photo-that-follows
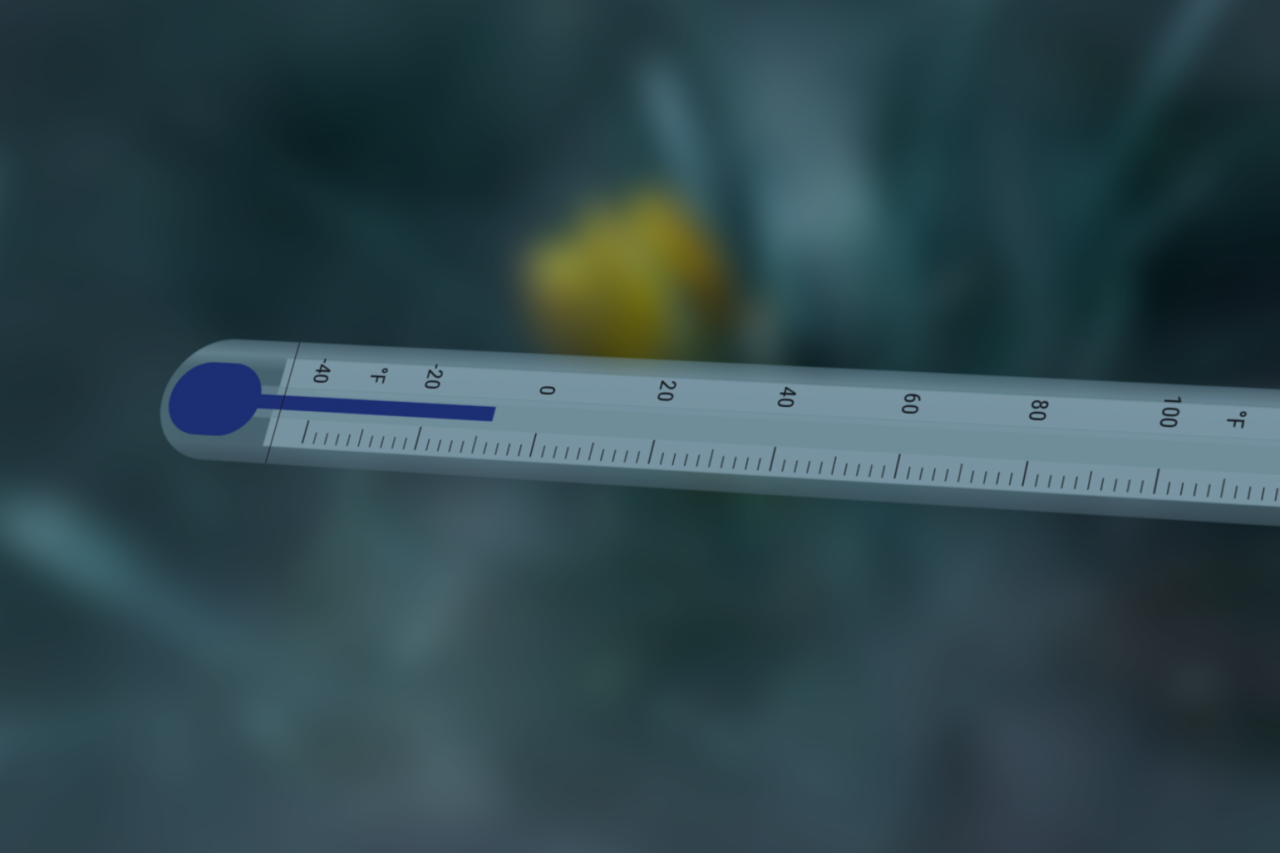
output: -8 (°F)
